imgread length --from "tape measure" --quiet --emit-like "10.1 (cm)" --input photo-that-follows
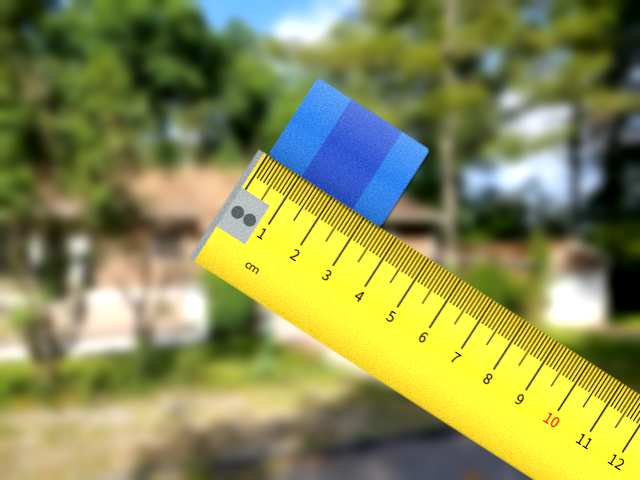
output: 3.5 (cm)
